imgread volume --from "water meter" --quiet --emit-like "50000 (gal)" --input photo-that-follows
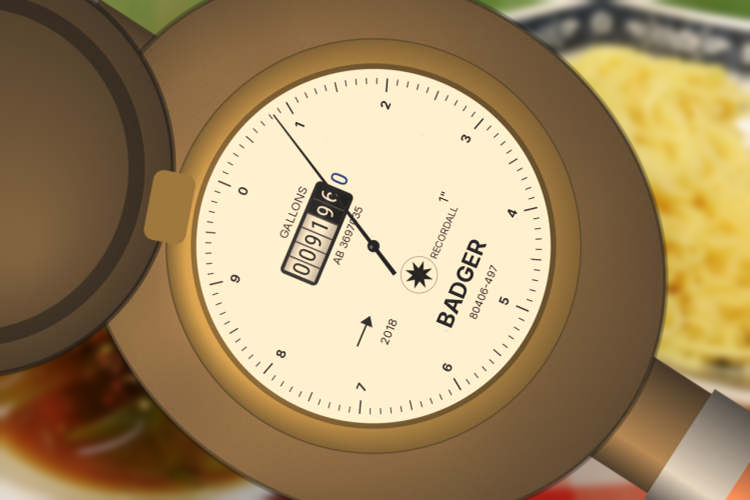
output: 91960.8 (gal)
